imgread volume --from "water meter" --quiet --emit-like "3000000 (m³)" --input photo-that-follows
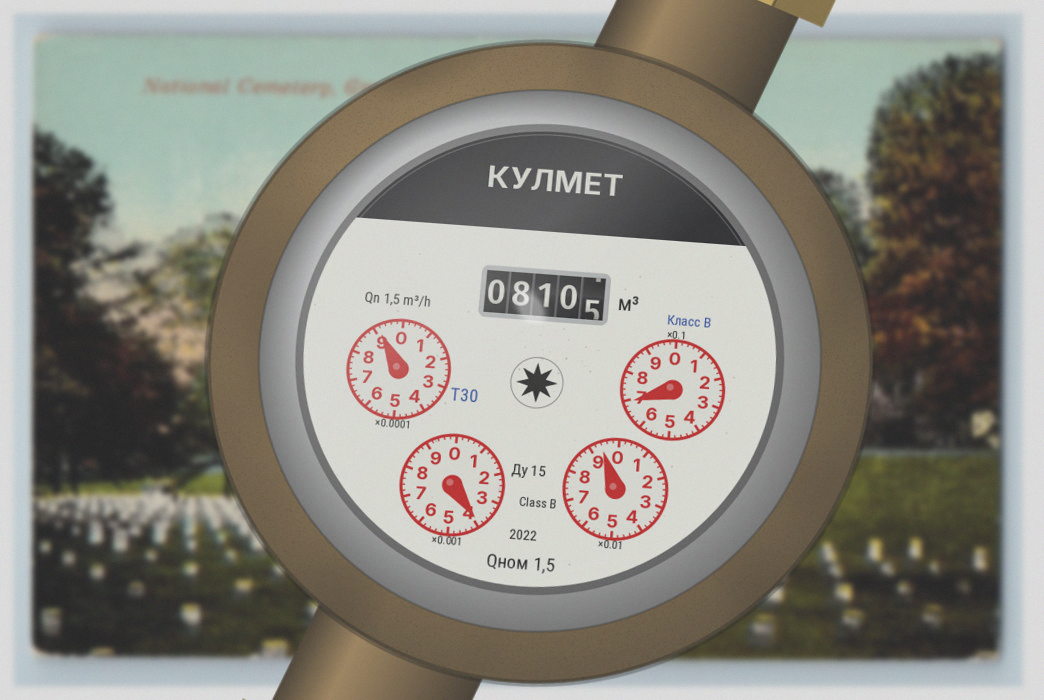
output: 8104.6939 (m³)
